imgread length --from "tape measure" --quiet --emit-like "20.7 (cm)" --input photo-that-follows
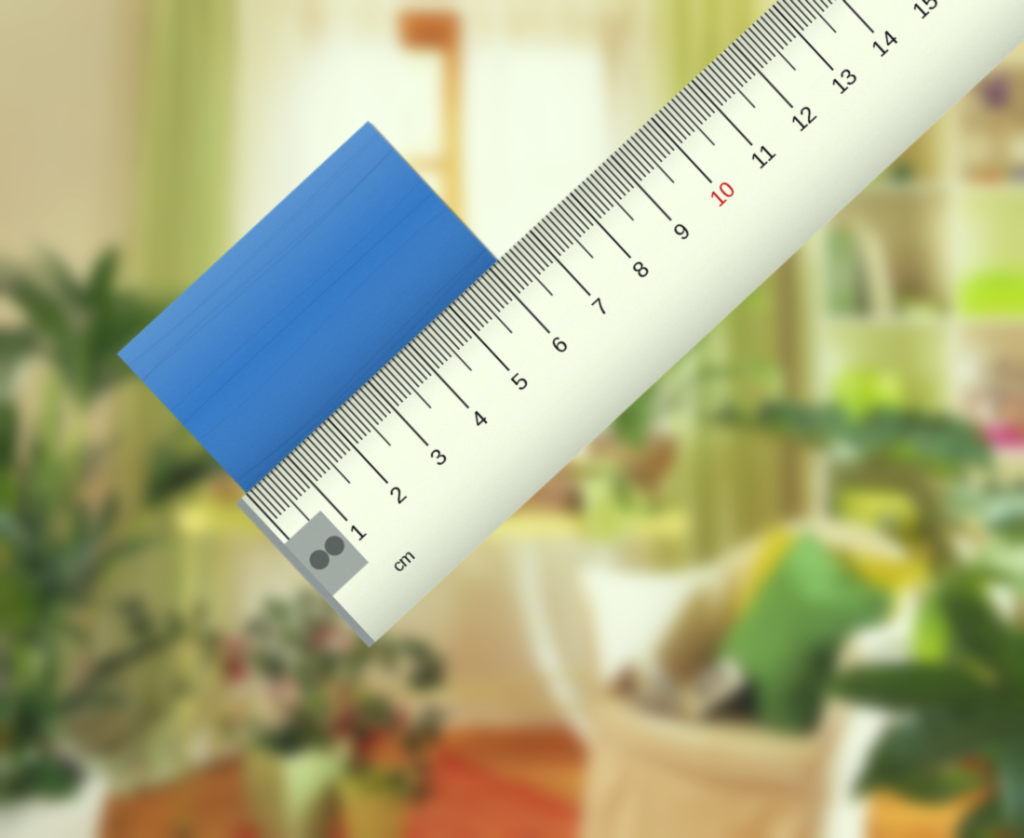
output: 6.2 (cm)
